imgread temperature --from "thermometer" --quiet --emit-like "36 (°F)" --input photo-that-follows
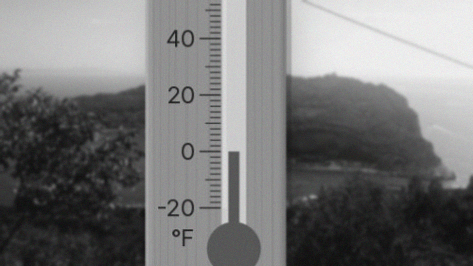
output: 0 (°F)
